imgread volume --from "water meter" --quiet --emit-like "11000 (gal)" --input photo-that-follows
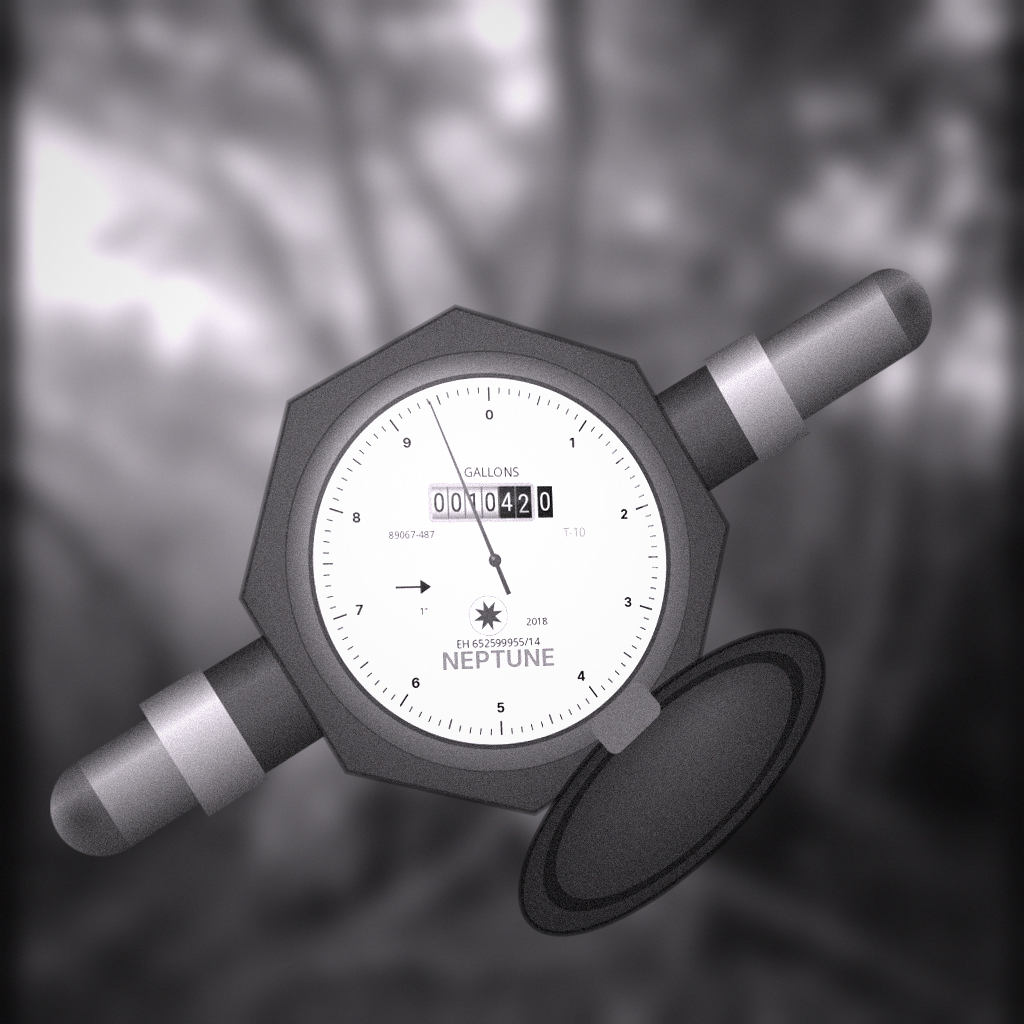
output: 10419.4 (gal)
